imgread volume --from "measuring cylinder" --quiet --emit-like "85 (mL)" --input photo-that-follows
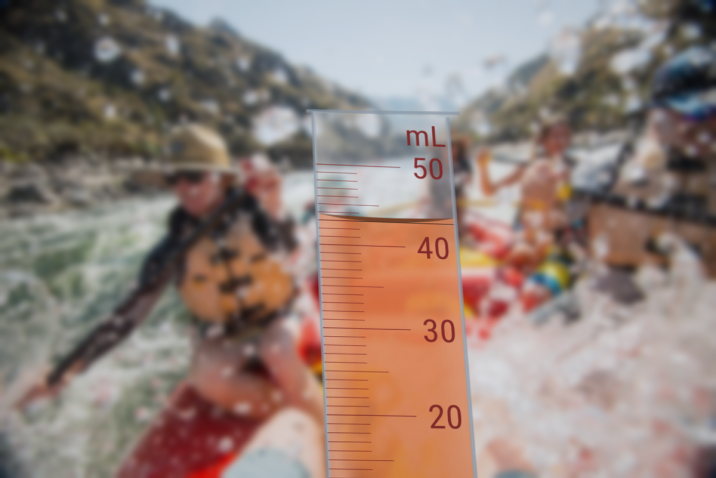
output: 43 (mL)
